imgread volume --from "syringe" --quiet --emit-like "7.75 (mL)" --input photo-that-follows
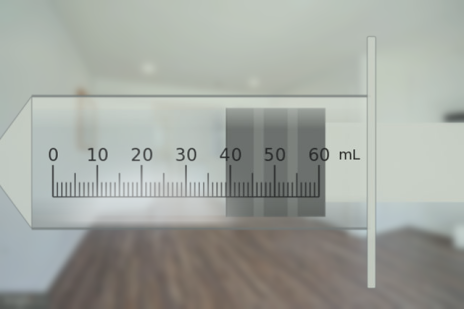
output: 39 (mL)
